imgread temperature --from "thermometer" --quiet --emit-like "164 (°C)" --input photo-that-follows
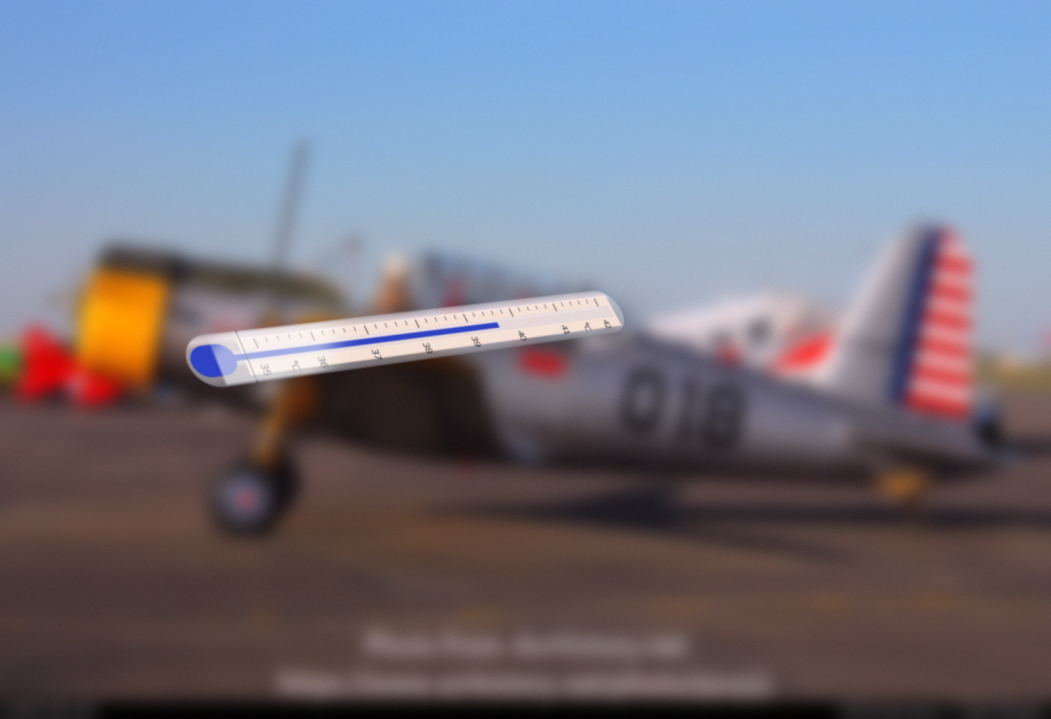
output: 39.6 (°C)
